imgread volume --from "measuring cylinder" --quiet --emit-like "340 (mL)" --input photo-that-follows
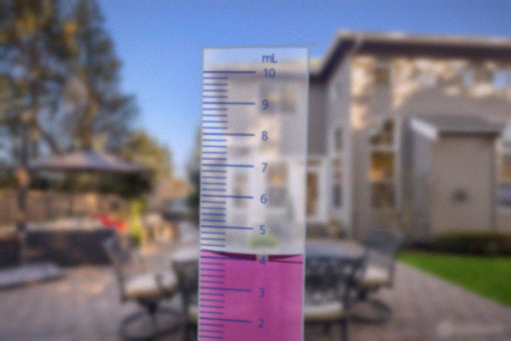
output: 4 (mL)
